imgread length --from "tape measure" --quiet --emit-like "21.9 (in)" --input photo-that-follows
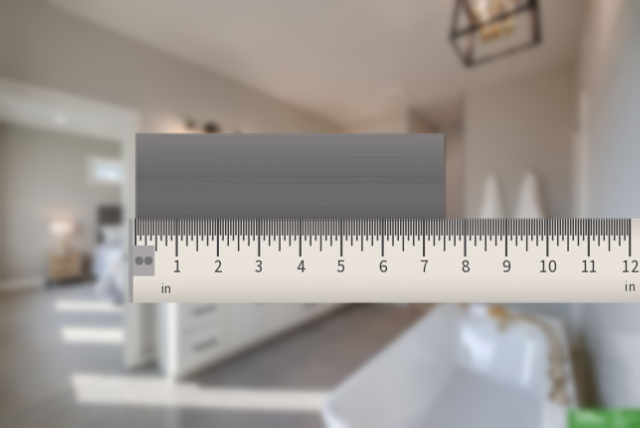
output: 7.5 (in)
